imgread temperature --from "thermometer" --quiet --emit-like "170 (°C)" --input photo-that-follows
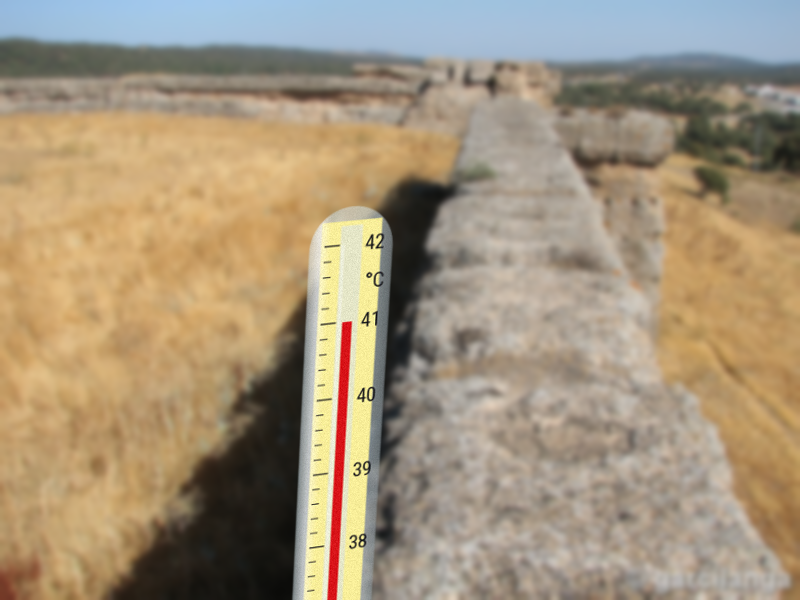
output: 41 (°C)
